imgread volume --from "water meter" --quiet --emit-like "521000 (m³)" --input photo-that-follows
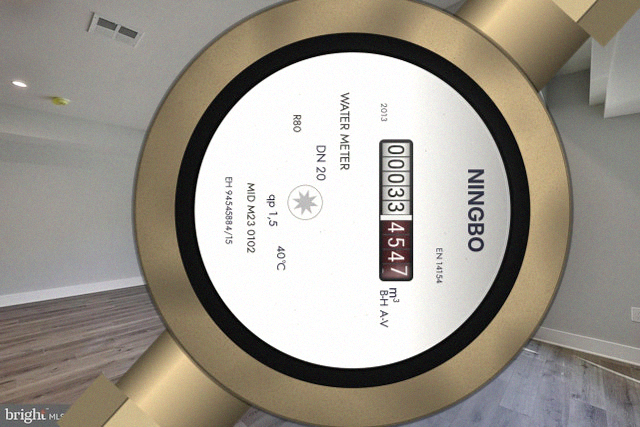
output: 33.4547 (m³)
